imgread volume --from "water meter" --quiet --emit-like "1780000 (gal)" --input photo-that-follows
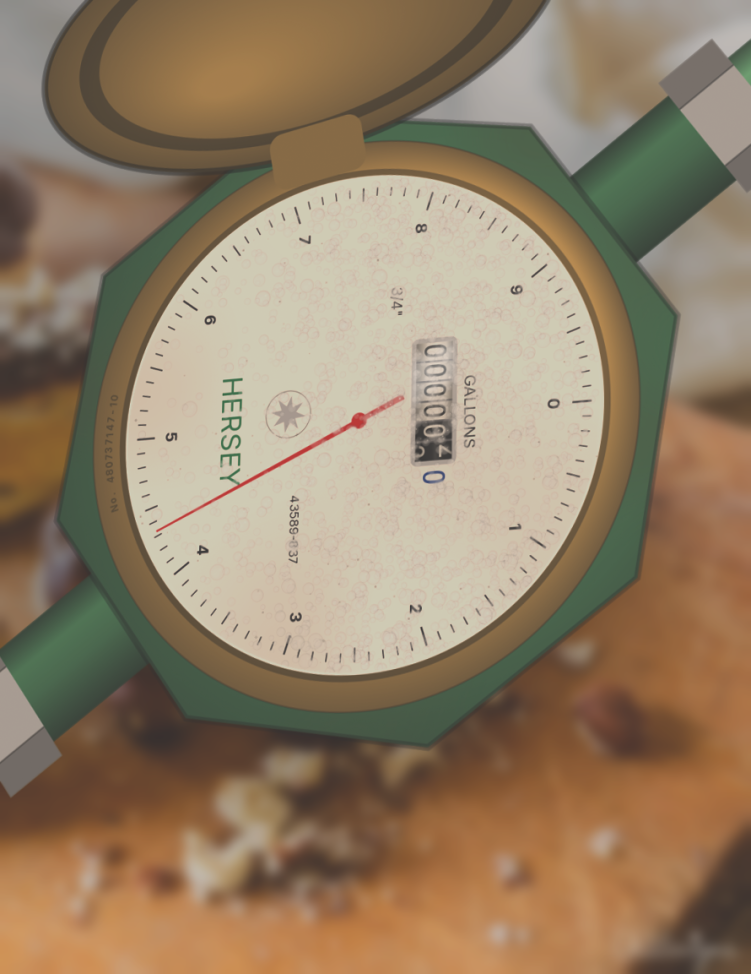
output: 24.3 (gal)
